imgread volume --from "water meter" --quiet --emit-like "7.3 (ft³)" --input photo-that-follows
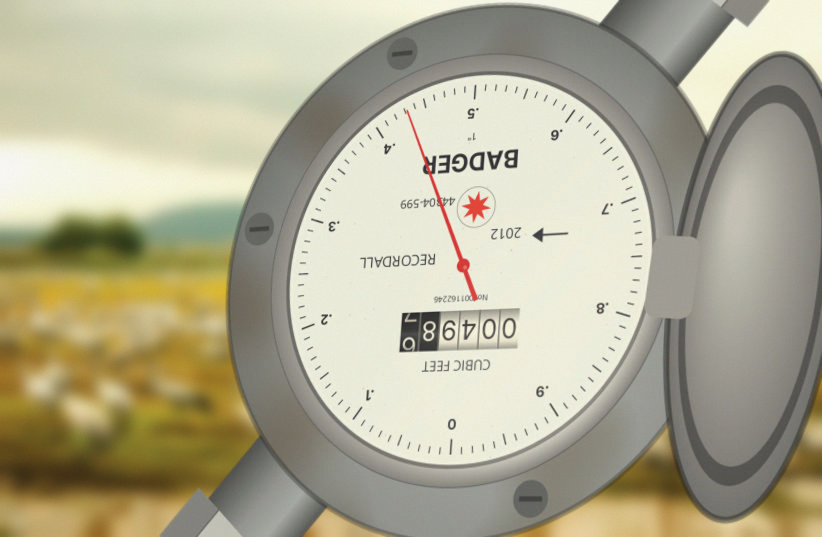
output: 4986.43 (ft³)
